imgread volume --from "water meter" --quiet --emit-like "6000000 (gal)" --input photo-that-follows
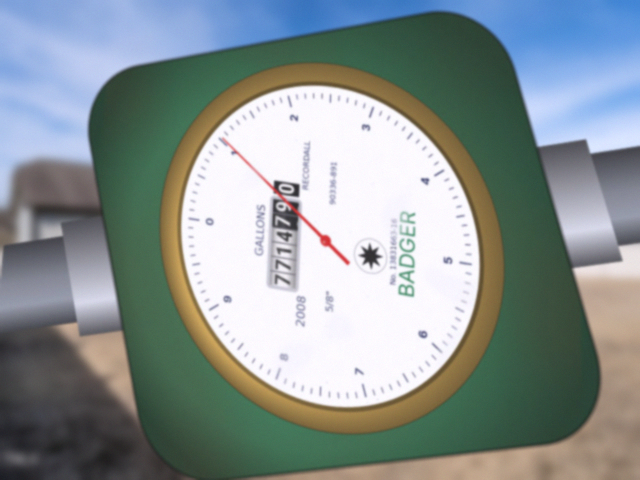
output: 7714791.0 (gal)
